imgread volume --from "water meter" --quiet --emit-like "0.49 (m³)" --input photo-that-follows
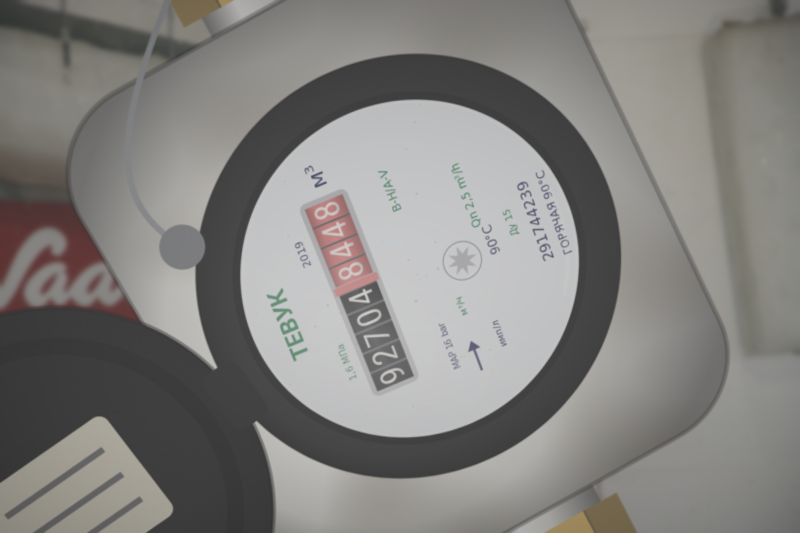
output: 92704.8448 (m³)
